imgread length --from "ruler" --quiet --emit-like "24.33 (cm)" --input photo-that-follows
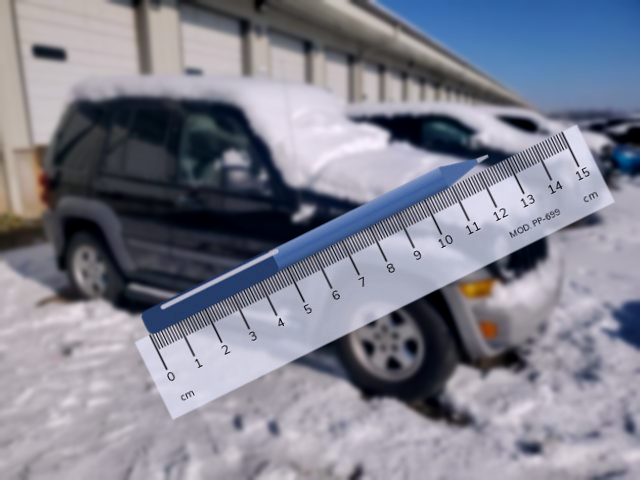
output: 12.5 (cm)
